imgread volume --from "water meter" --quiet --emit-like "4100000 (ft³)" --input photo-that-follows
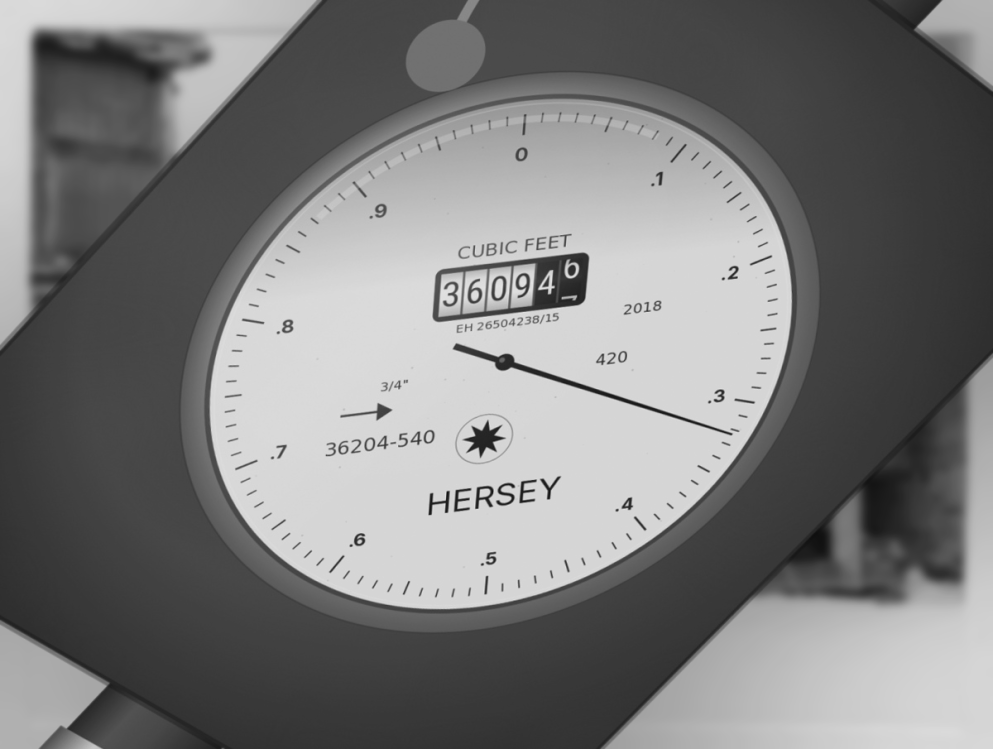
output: 360946.32 (ft³)
